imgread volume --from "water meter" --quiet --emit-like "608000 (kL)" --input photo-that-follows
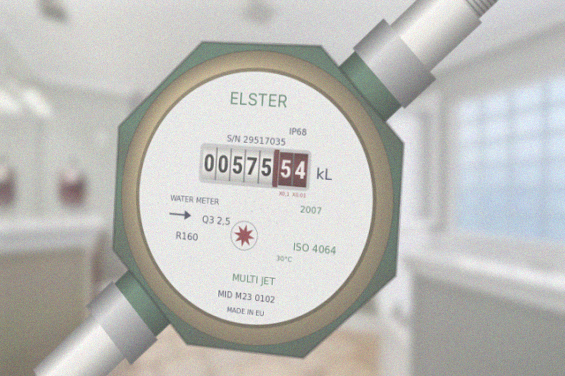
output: 575.54 (kL)
